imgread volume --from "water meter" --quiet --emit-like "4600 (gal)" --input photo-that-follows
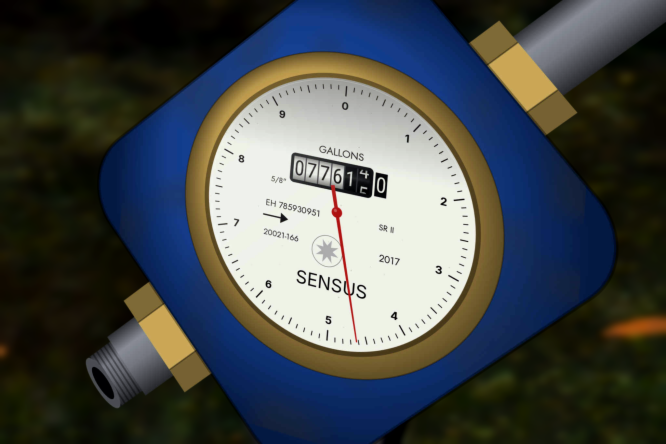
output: 776144.6 (gal)
